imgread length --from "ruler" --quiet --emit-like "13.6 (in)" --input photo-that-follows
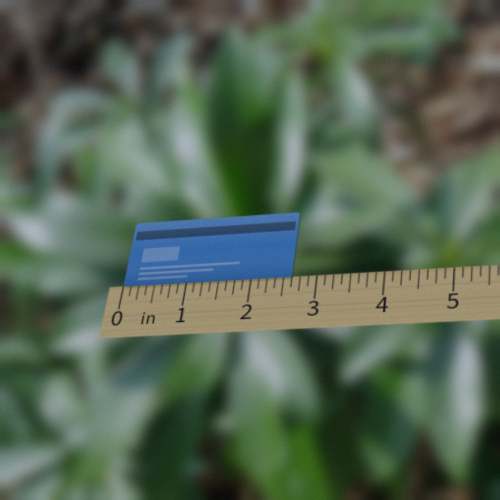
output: 2.625 (in)
